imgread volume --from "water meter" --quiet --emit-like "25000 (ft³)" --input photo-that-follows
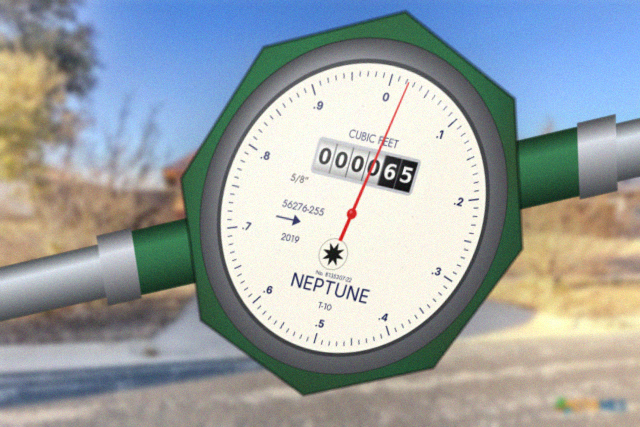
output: 65.02 (ft³)
